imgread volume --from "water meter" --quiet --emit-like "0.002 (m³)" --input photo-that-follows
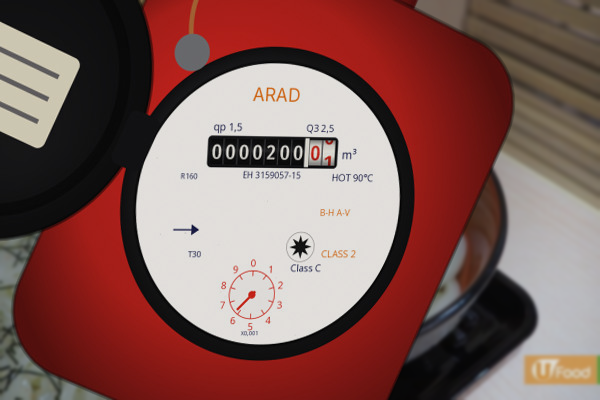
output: 200.006 (m³)
